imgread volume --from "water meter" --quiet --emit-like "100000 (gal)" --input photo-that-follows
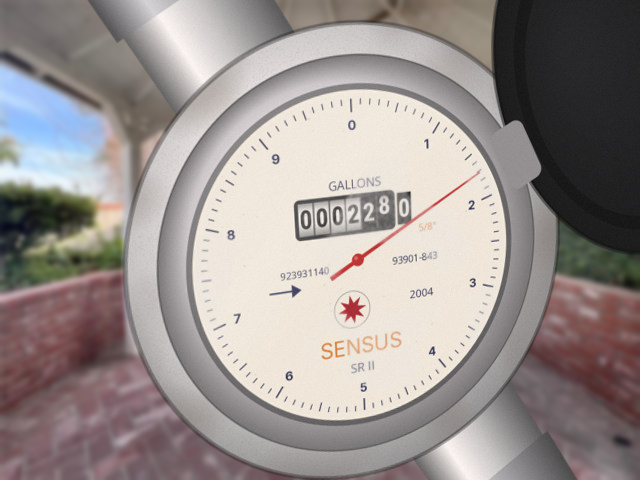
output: 2281.7 (gal)
